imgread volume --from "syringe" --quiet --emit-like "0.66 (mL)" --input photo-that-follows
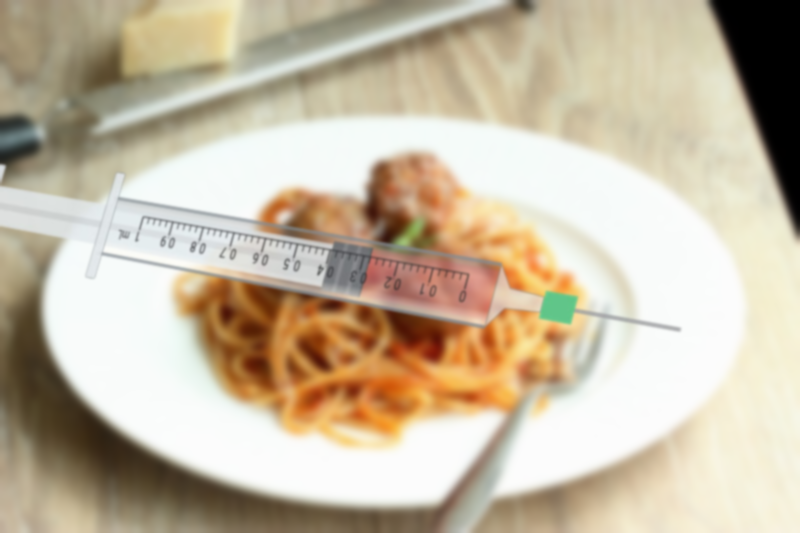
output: 0.28 (mL)
